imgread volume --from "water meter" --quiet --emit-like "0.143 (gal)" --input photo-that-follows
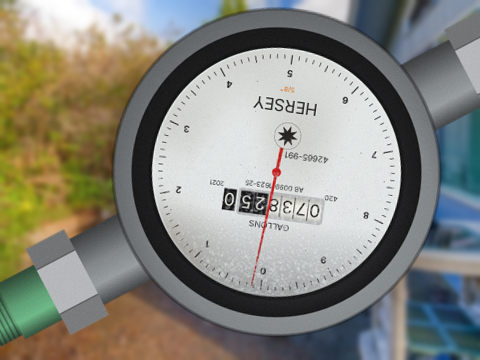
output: 738250.1 (gal)
